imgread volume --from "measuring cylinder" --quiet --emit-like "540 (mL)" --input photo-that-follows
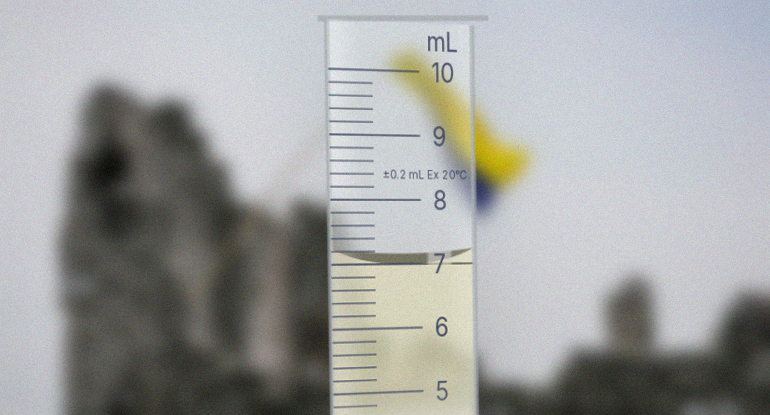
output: 7 (mL)
